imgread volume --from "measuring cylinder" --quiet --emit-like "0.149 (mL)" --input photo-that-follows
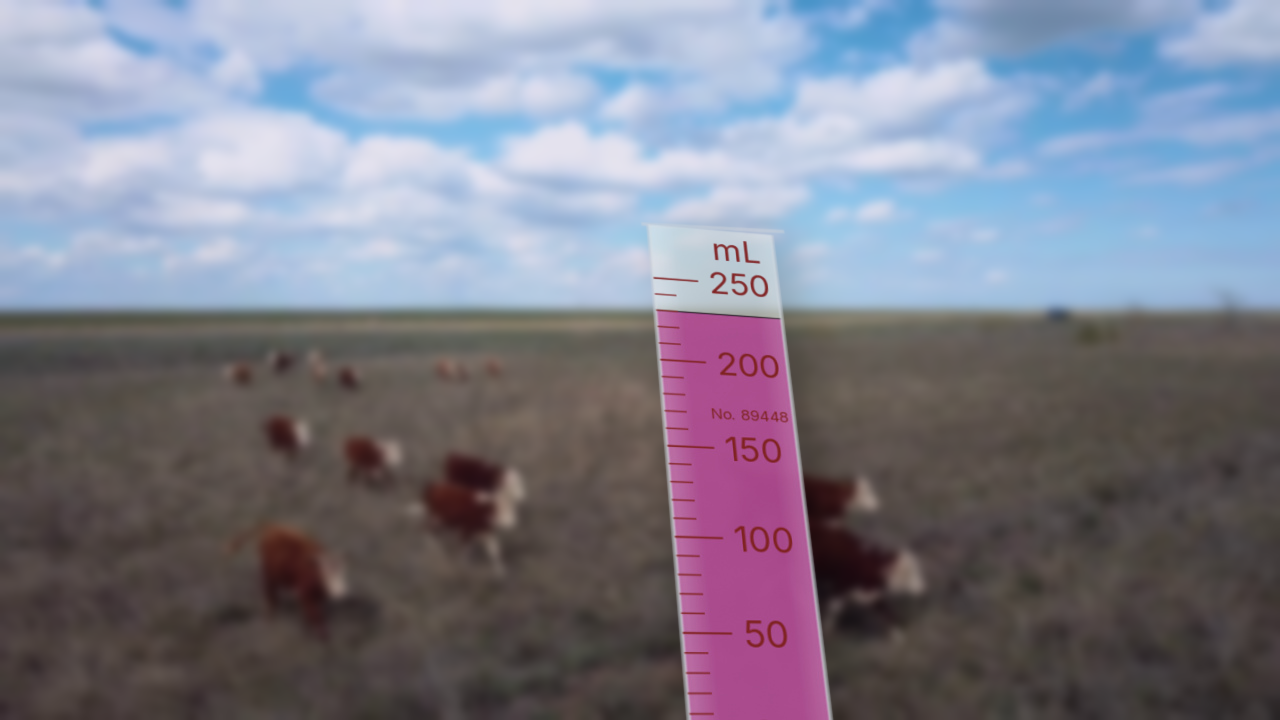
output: 230 (mL)
